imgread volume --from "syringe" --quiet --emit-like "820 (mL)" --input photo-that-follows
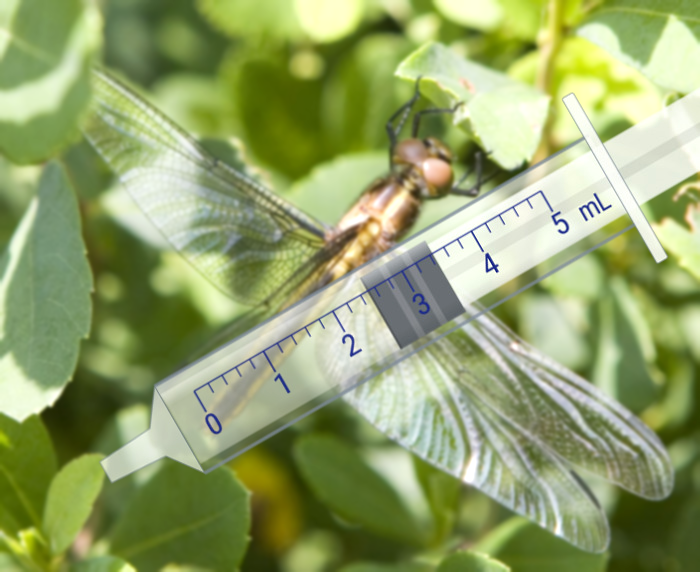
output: 2.5 (mL)
